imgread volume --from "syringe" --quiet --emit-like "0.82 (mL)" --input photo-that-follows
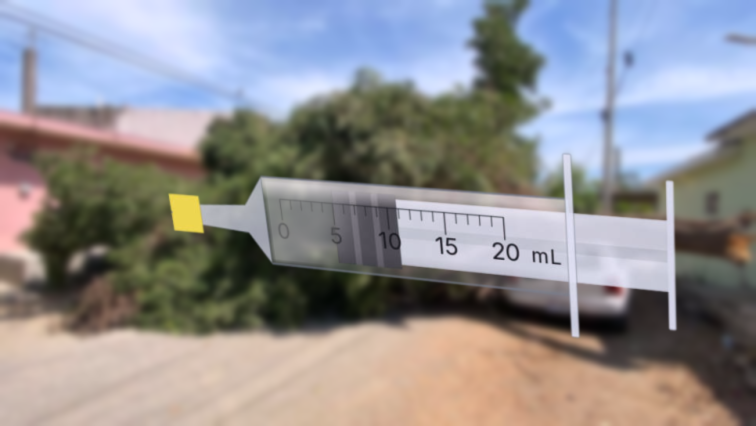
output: 5 (mL)
